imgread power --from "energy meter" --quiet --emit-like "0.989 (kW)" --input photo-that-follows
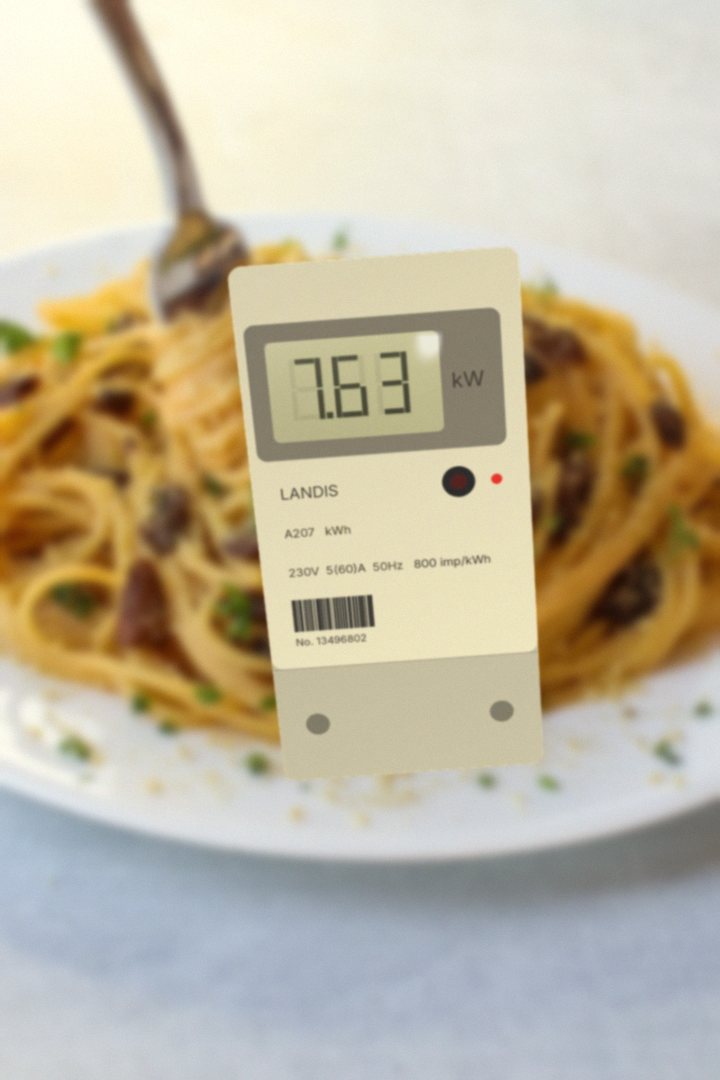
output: 7.63 (kW)
